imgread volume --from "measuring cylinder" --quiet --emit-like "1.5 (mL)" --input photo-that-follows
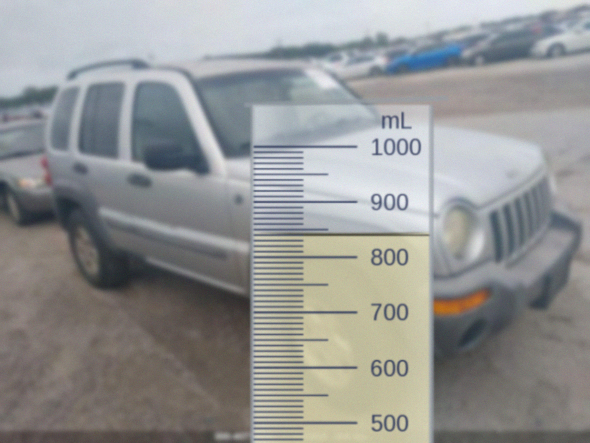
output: 840 (mL)
